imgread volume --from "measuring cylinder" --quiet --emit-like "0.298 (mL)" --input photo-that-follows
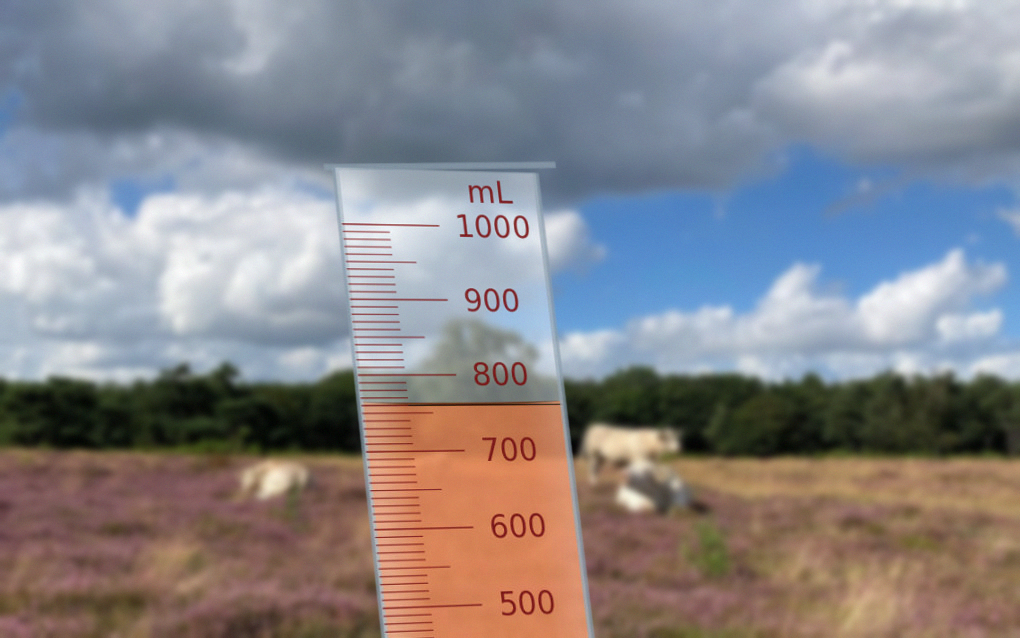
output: 760 (mL)
